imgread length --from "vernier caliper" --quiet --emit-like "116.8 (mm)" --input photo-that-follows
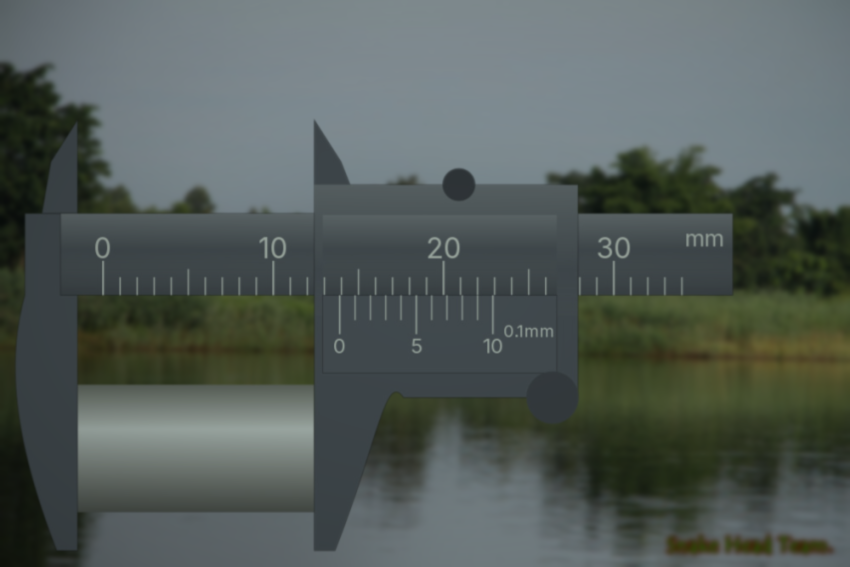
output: 13.9 (mm)
